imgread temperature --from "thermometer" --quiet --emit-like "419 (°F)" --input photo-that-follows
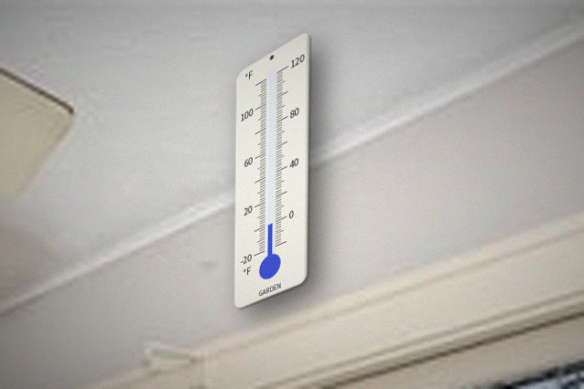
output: 0 (°F)
